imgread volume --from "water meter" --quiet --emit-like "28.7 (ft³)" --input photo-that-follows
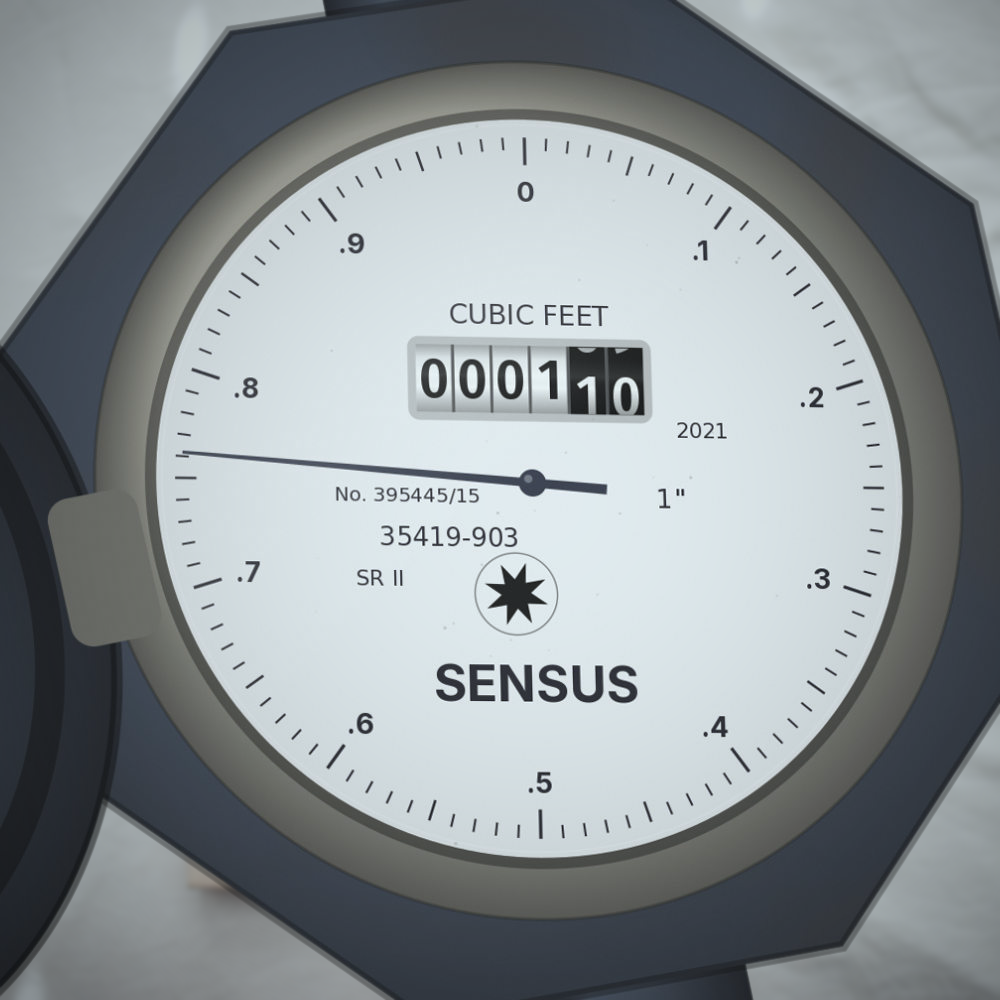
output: 109.76 (ft³)
